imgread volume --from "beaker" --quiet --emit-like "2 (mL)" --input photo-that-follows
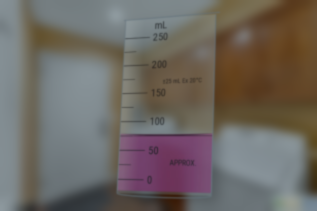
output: 75 (mL)
